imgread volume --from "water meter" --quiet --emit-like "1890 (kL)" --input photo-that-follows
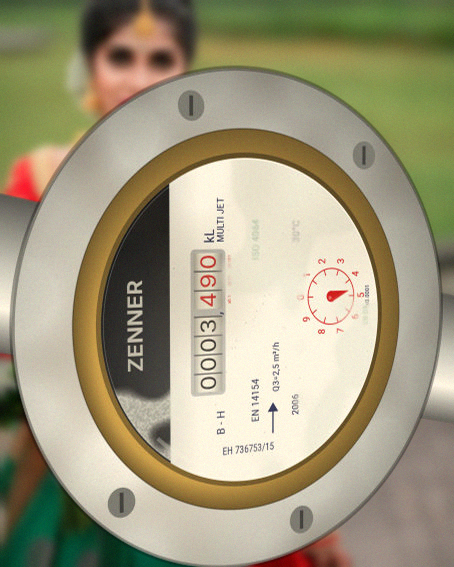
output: 3.4904 (kL)
